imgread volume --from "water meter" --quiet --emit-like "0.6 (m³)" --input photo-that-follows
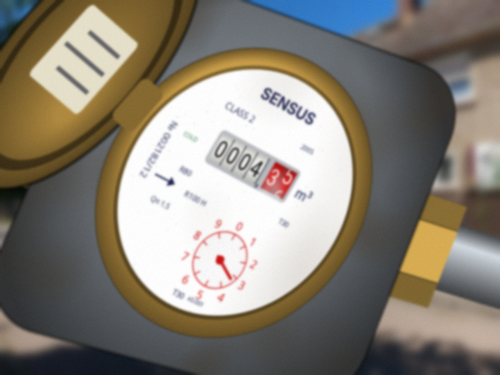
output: 4.353 (m³)
